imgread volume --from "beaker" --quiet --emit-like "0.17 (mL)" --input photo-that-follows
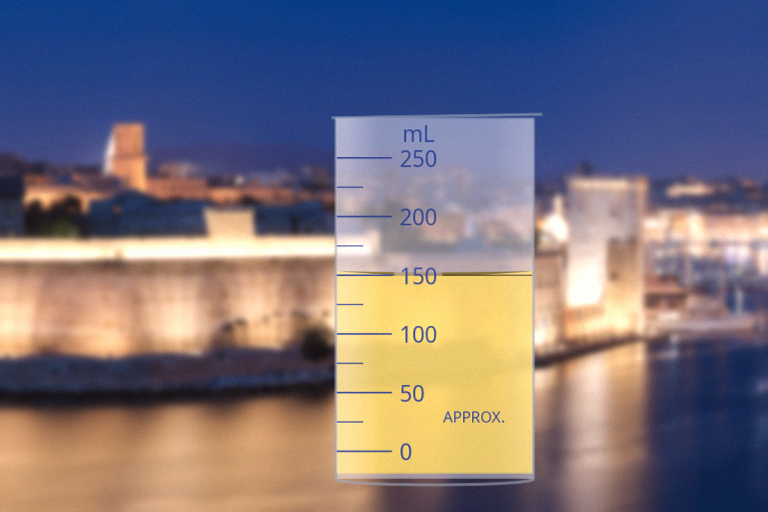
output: 150 (mL)
